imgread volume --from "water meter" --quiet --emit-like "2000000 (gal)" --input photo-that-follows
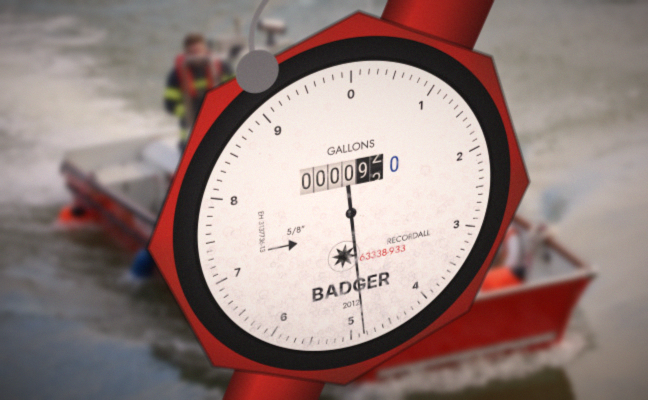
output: 924.8 (gal)
